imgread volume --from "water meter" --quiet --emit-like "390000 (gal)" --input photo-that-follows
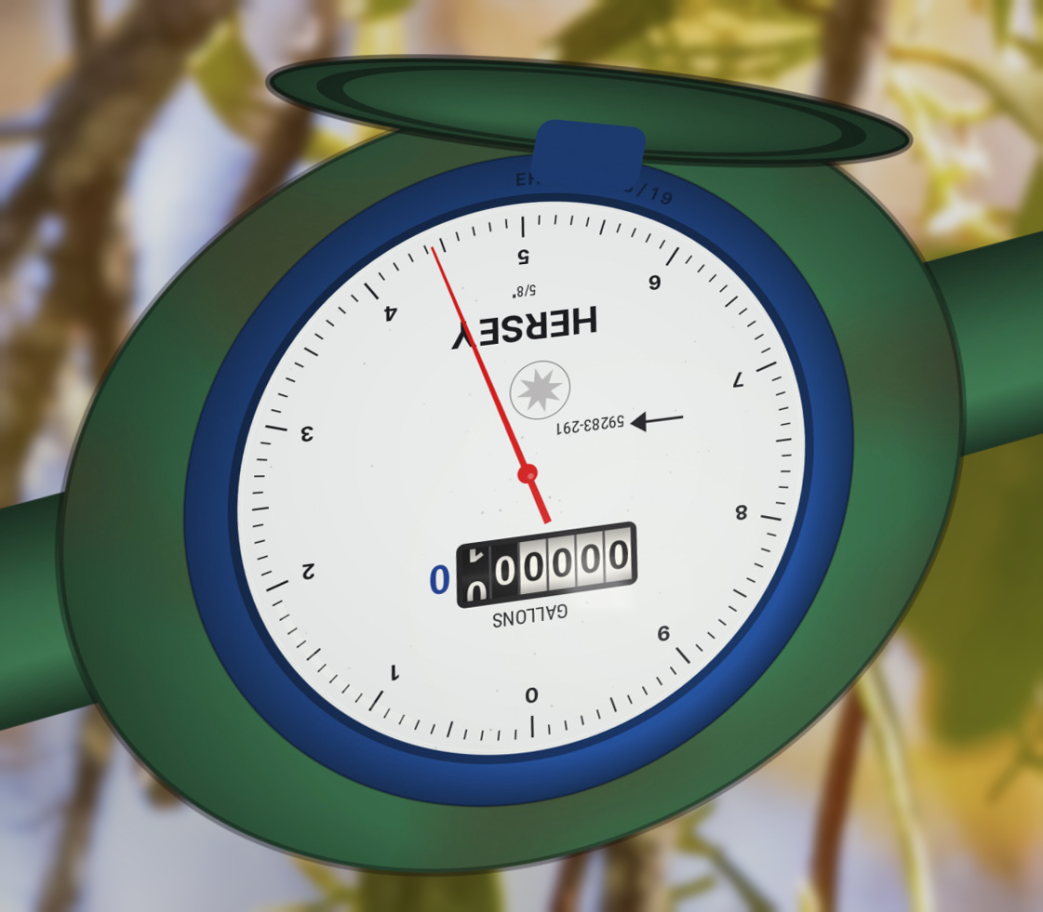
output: 4.4 (gal)
